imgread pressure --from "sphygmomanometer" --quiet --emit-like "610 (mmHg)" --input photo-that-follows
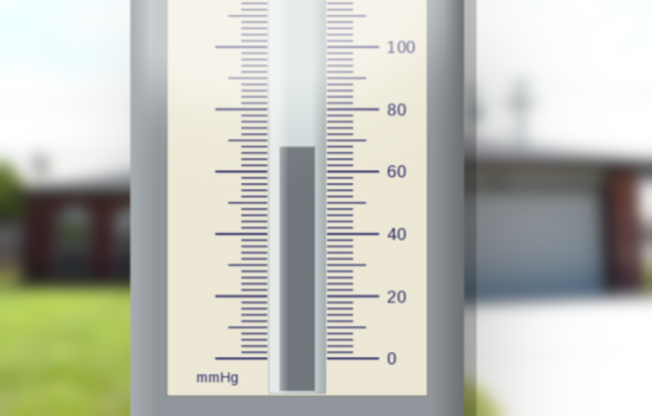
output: 68 (mmHg)
